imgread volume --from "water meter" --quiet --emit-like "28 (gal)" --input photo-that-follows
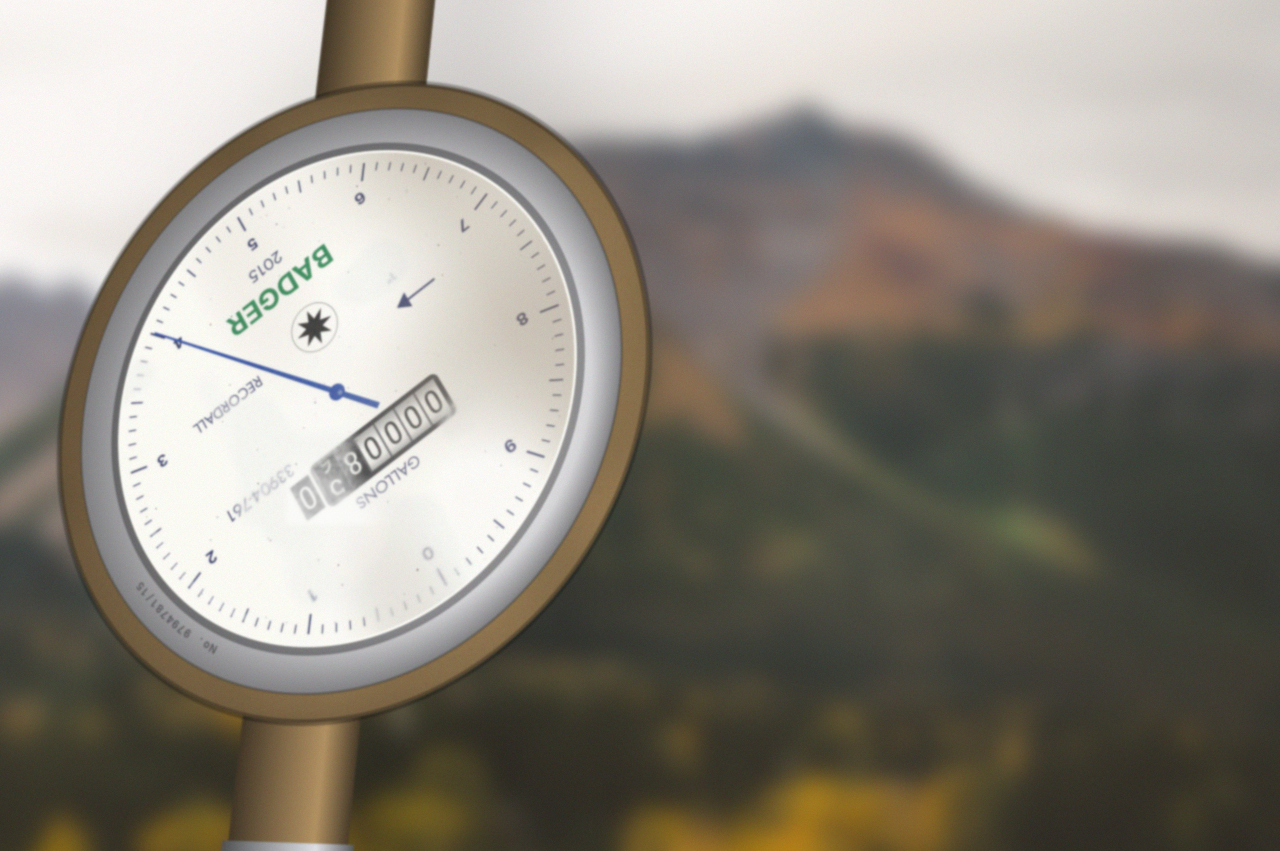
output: 854.0 (gal)
